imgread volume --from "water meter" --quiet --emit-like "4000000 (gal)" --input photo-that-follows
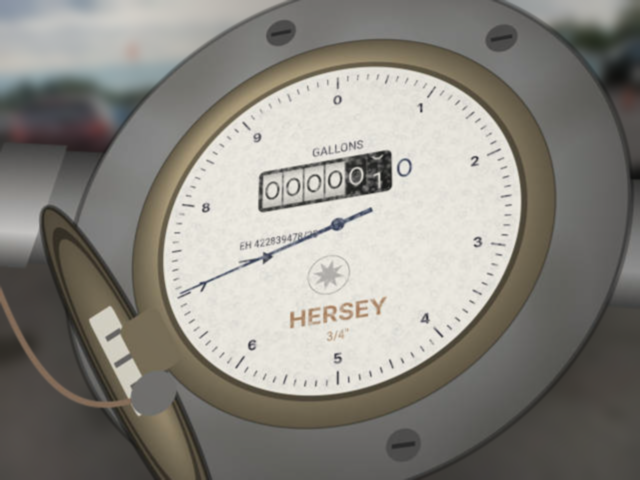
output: 7.0 (gal)
